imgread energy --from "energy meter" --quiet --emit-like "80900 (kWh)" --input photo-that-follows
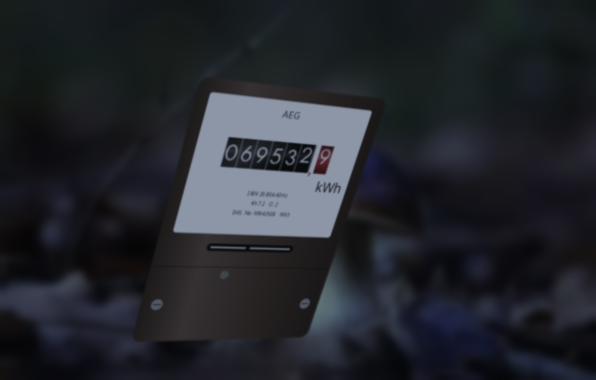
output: 69532.9 (kWh)
